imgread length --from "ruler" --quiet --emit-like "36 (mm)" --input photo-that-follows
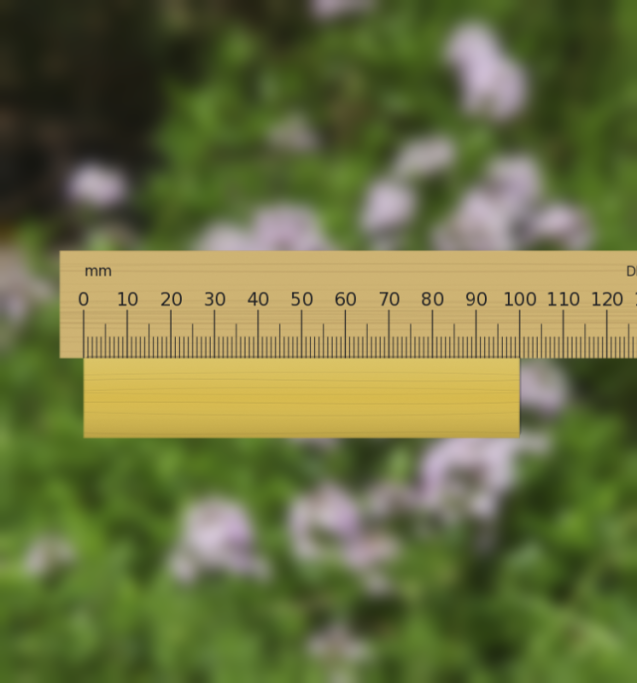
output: 100 (mm)
